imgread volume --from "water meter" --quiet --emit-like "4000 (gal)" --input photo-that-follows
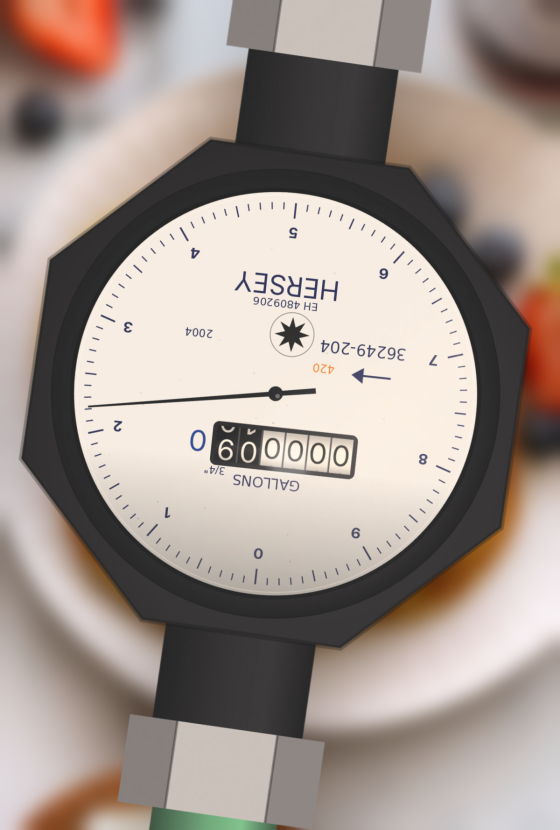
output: 92.2 (gal)
